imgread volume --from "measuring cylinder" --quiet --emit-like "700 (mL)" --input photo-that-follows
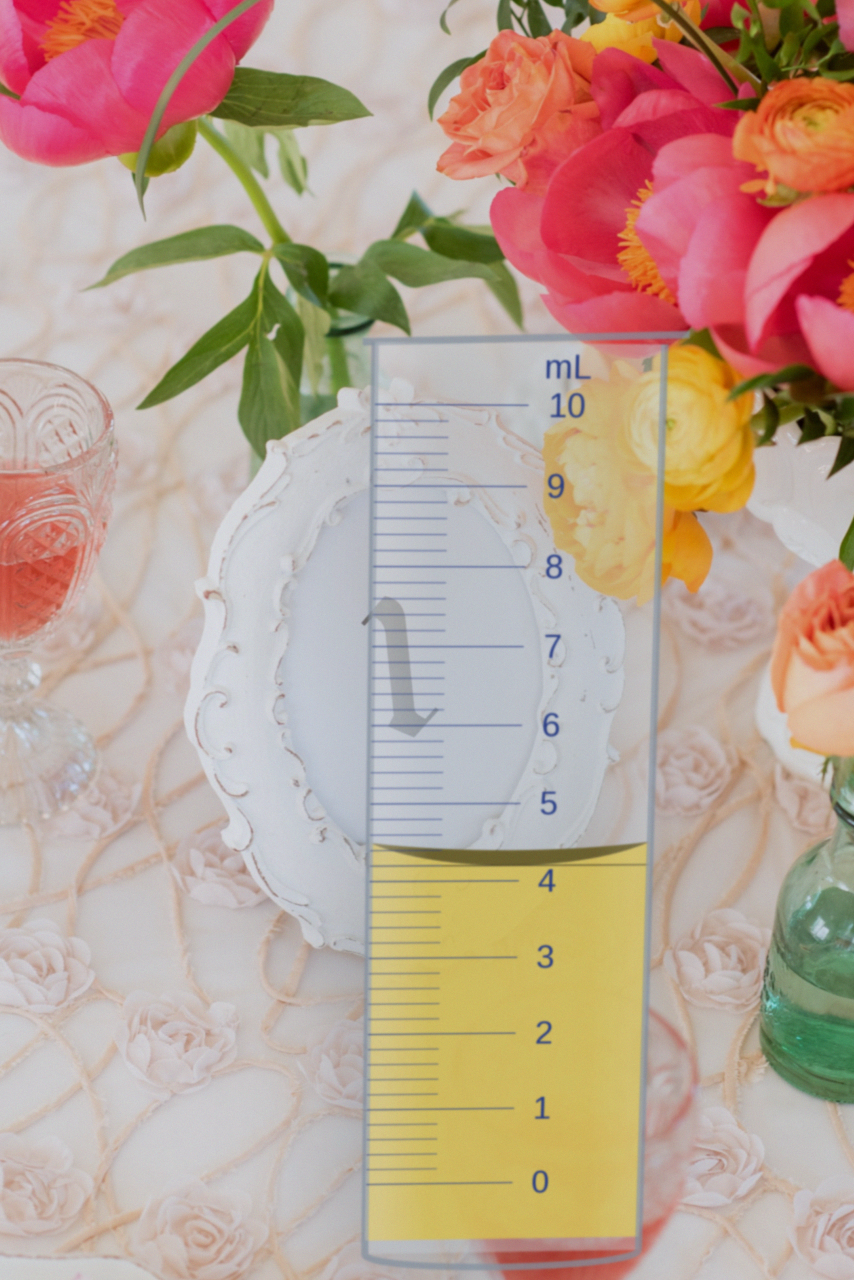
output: 4.2 (mL)
